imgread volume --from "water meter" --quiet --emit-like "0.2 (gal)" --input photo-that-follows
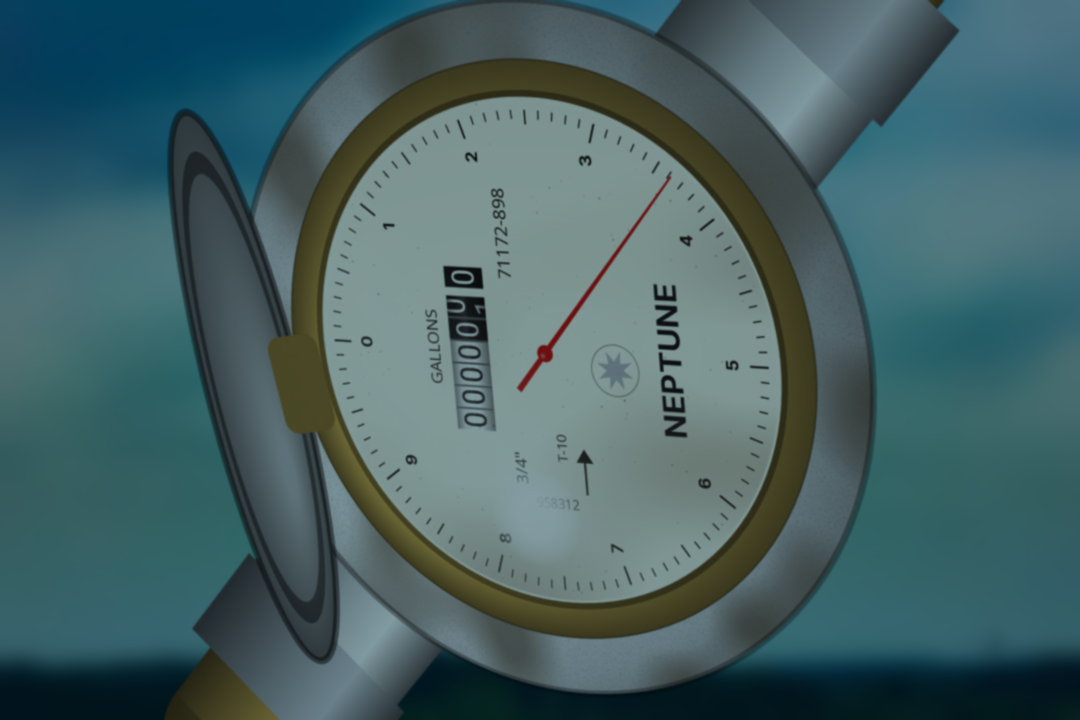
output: 3.6 (gal)
